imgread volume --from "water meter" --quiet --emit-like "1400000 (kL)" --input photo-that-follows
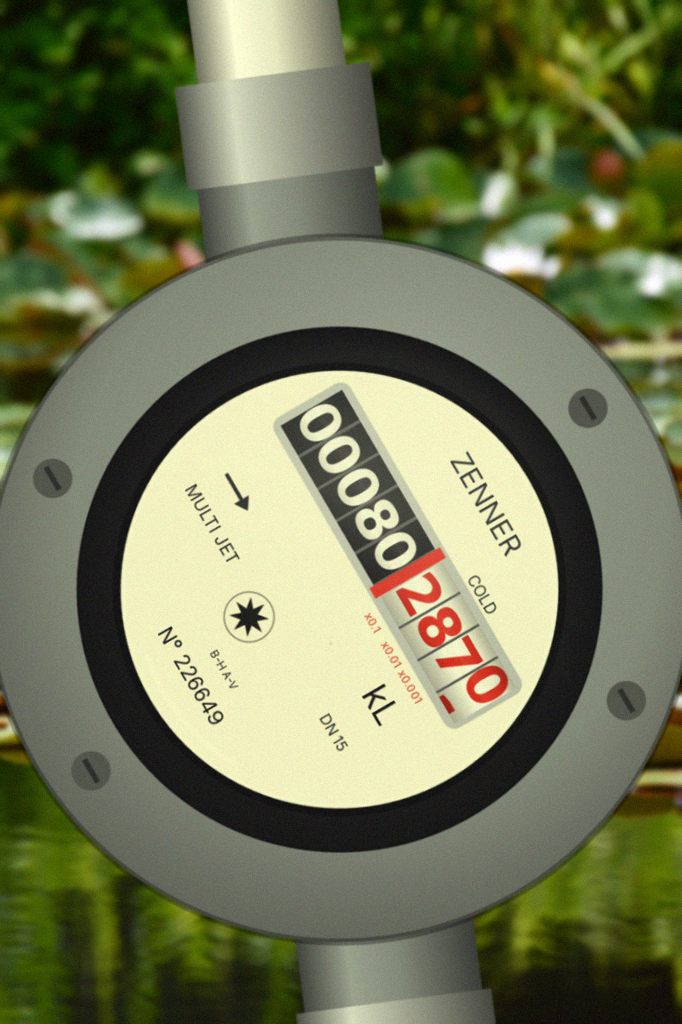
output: 80.2870 (kL)
